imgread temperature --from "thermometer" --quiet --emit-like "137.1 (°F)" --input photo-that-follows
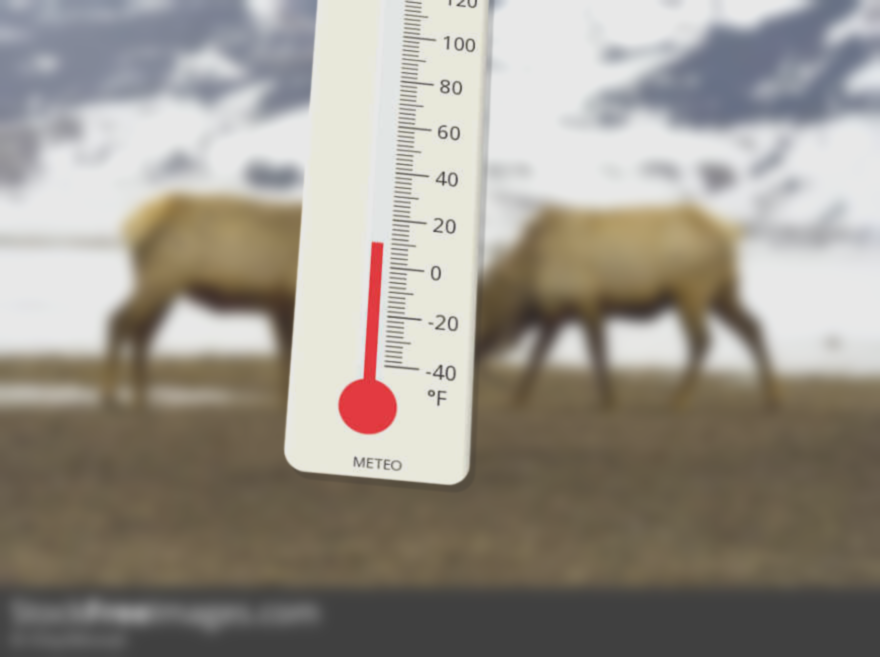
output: 10 (°F)
